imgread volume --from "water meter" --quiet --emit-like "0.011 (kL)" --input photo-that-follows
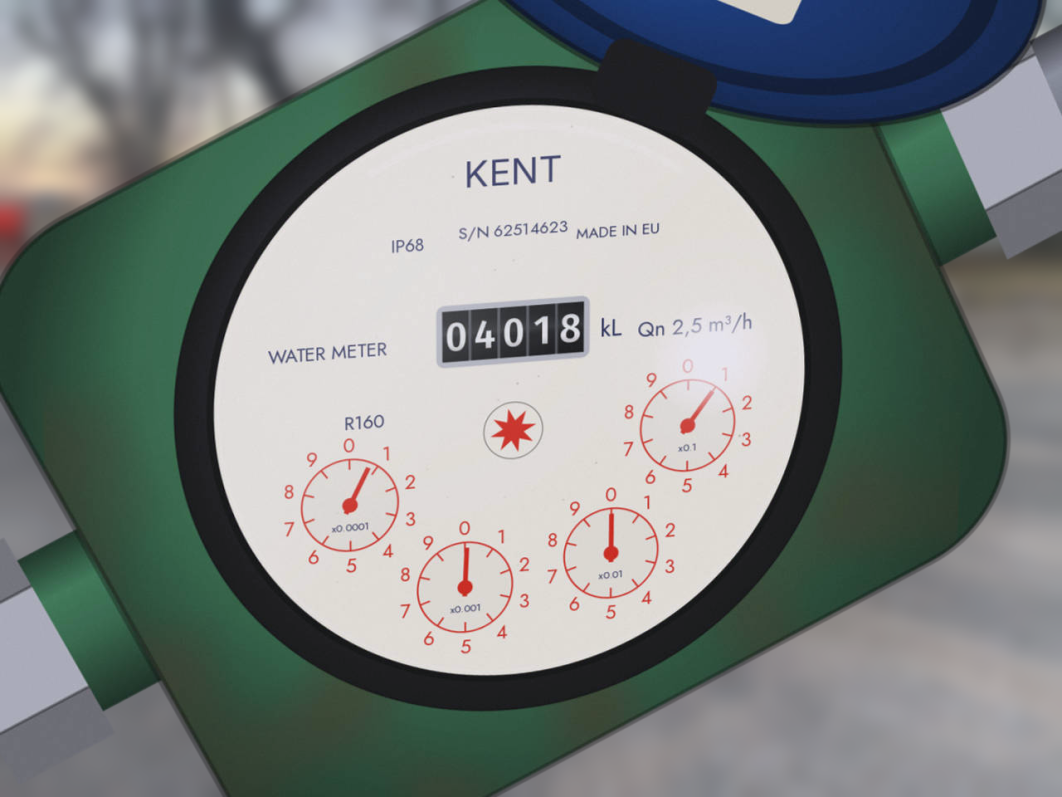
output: 4018.1000 (kL)
